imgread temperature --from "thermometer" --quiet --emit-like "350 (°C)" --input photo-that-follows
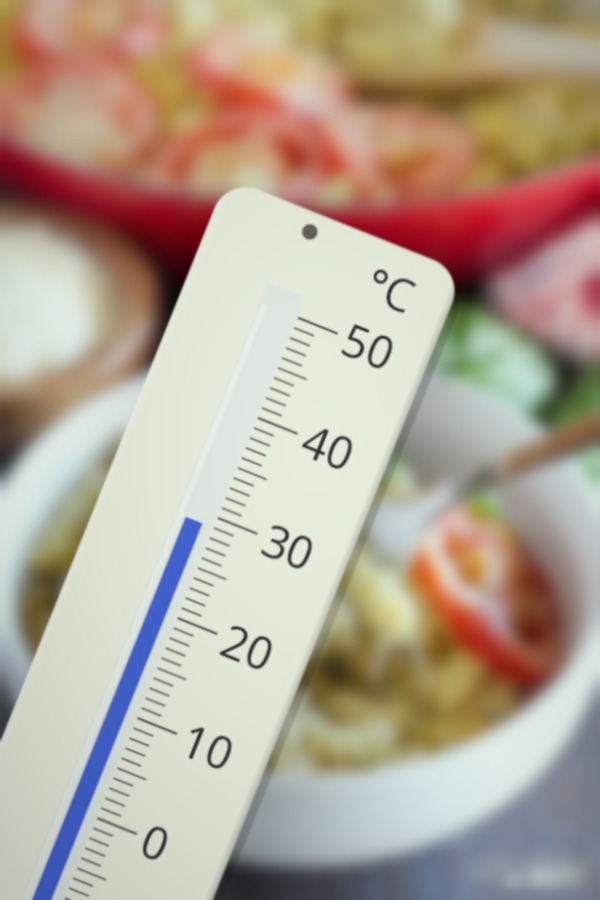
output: 29 (°C)
